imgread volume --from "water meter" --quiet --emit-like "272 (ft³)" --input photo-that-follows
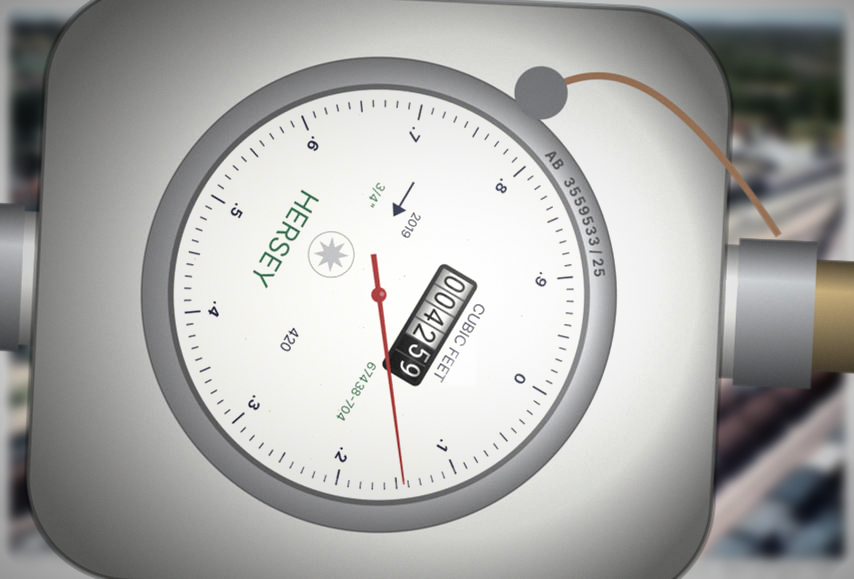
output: 4259.14 (ft³)
